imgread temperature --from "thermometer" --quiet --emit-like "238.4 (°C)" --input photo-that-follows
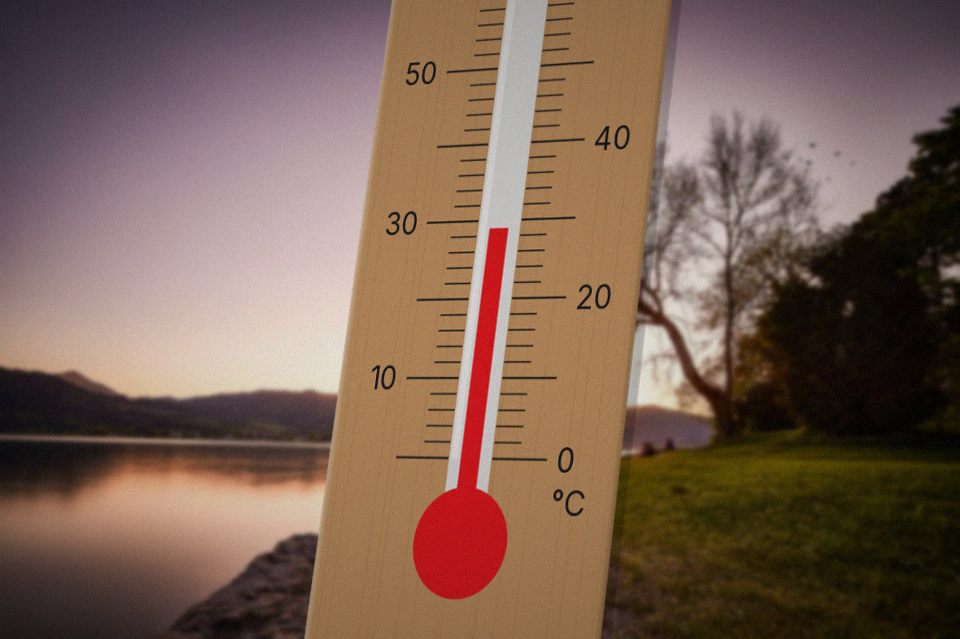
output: 29 (°C)
